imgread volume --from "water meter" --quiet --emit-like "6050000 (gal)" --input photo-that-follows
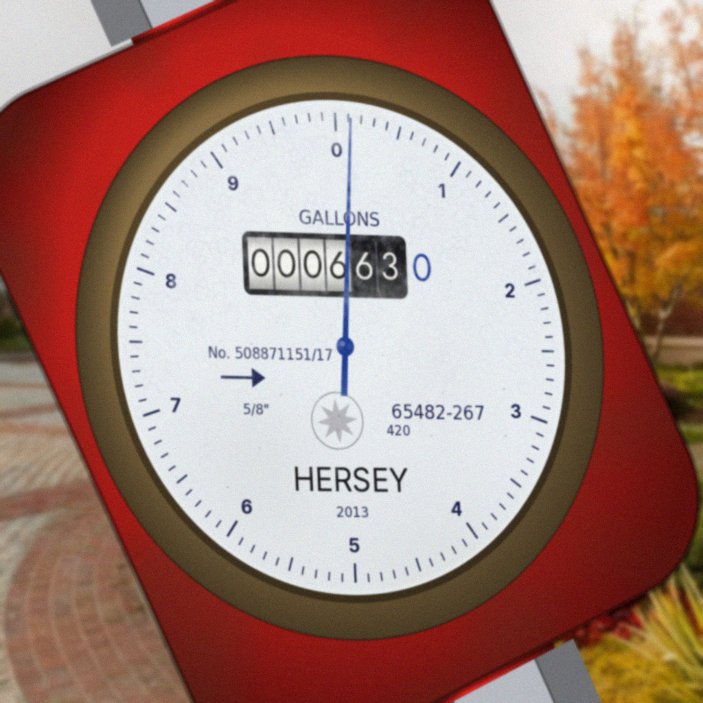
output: 6630.1 (gal)
